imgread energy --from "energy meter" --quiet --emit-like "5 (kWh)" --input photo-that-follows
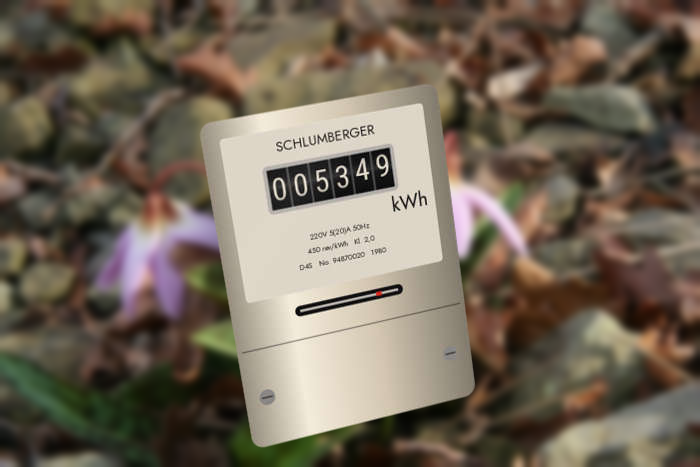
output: 5349 (kWh)
